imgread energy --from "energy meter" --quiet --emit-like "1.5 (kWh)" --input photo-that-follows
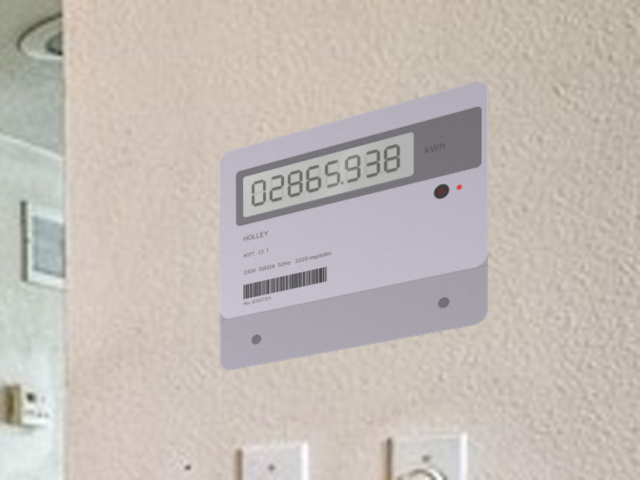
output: 2865.938 (kWh)
